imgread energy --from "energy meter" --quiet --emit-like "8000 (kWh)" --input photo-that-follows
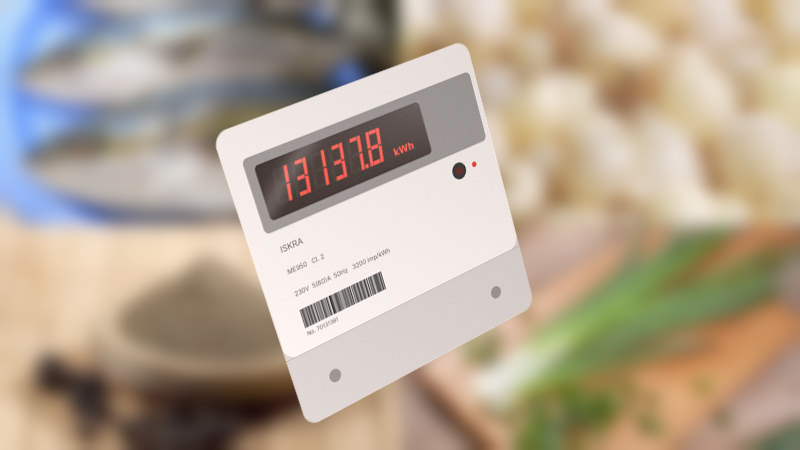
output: 13137.8 (kWh)
